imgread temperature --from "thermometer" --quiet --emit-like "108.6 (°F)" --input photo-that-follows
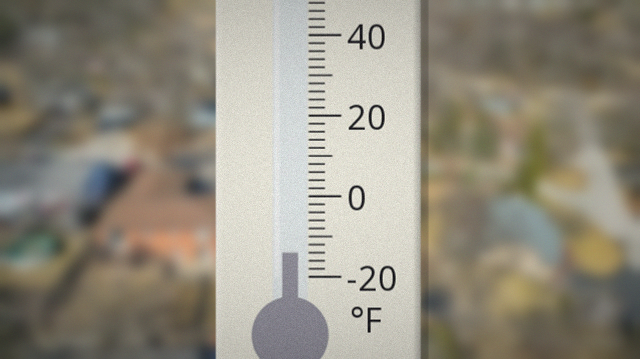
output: -14 (°F)
